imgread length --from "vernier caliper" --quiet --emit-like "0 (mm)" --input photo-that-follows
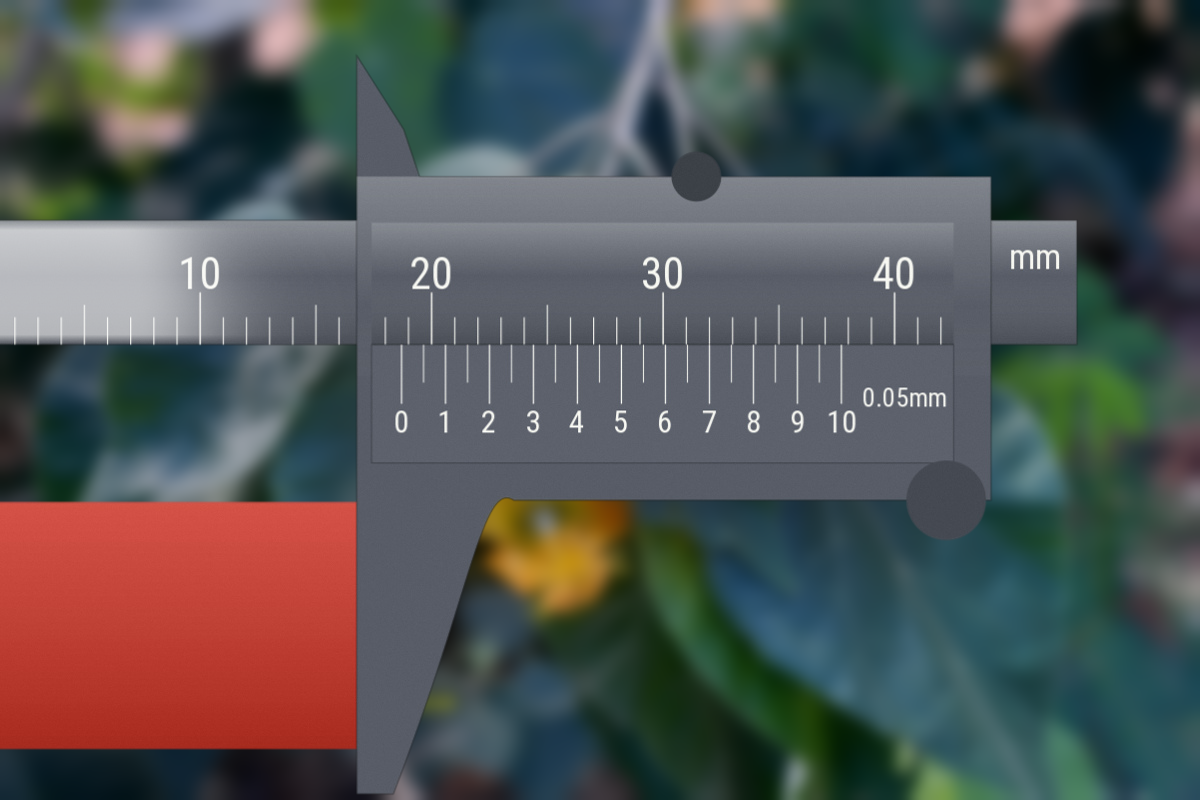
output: 18.70 (mm)
